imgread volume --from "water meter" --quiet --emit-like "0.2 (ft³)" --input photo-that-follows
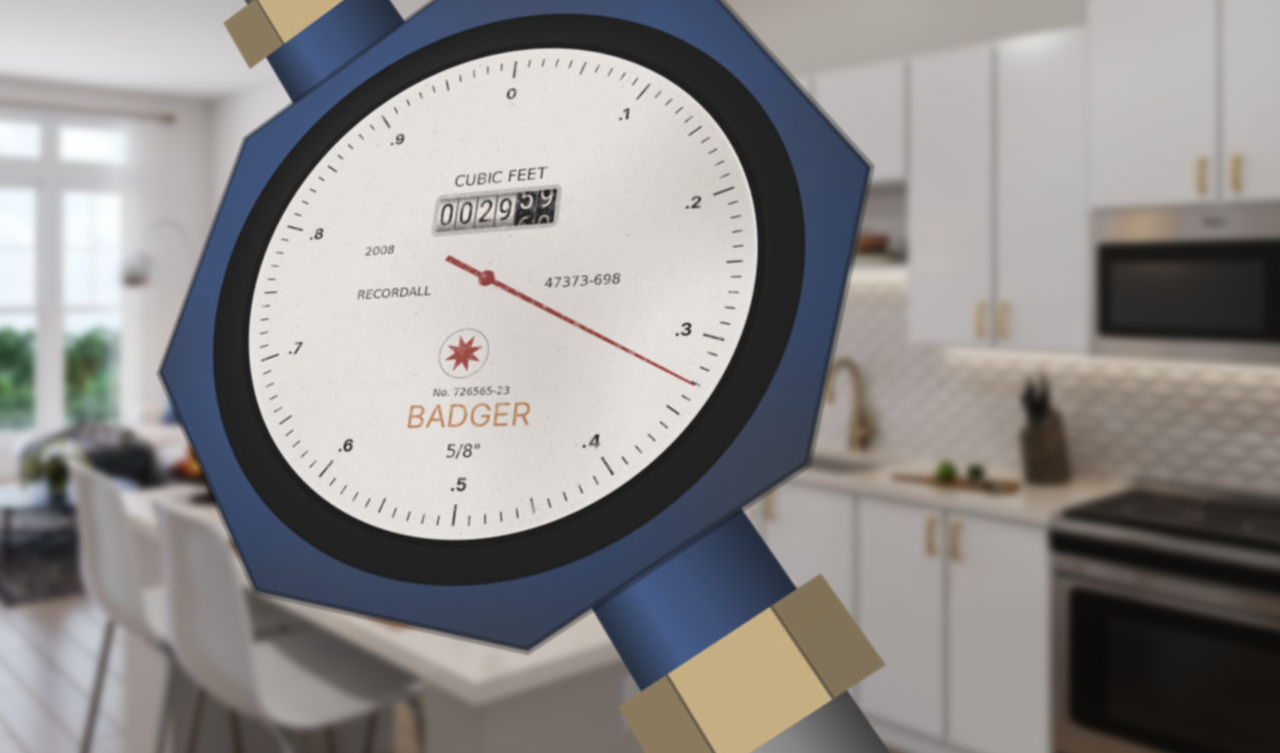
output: 2959.33 (ft³)
